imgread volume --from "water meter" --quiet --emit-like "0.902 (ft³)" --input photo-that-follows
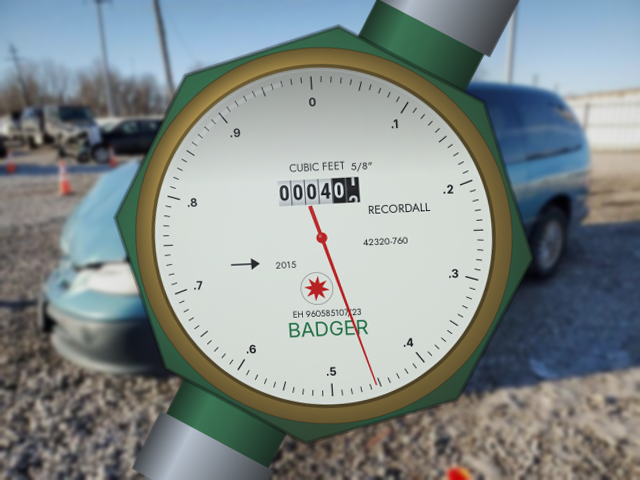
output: 401.45 (ft³)
